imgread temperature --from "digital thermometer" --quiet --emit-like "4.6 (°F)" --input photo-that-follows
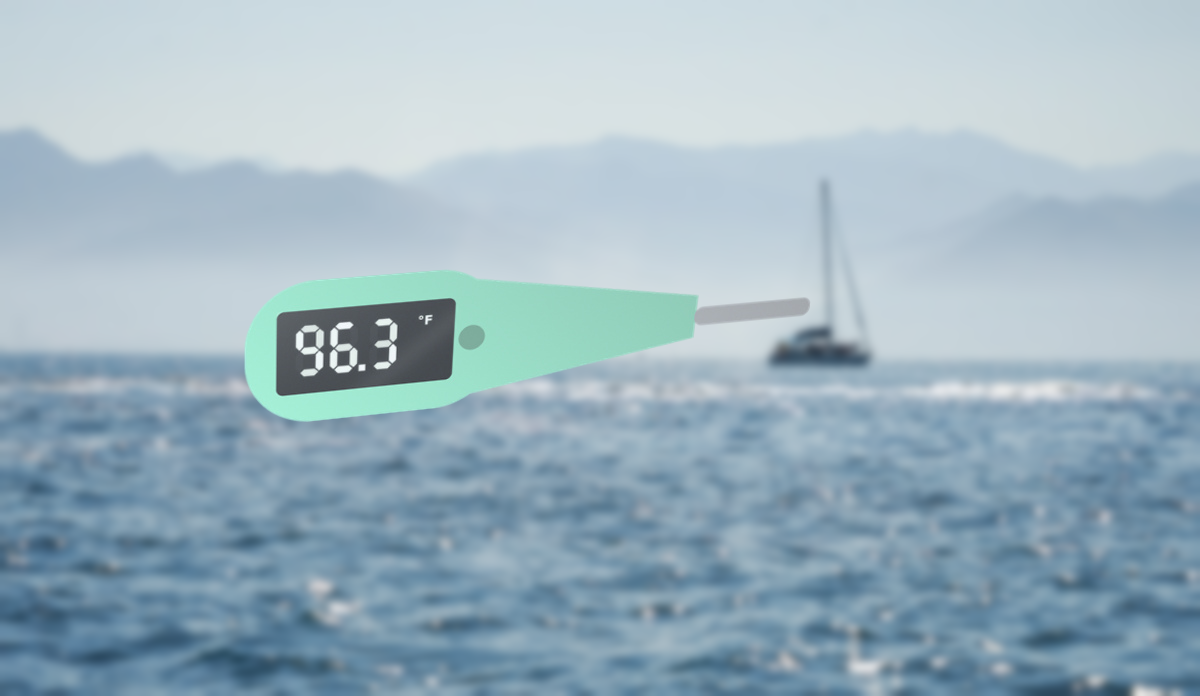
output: 96.3 (°F)
